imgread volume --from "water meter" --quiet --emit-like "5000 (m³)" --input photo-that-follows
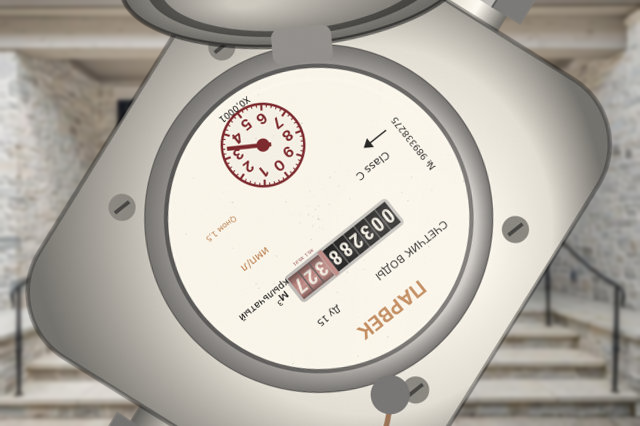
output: 3288.3273 (m³)
